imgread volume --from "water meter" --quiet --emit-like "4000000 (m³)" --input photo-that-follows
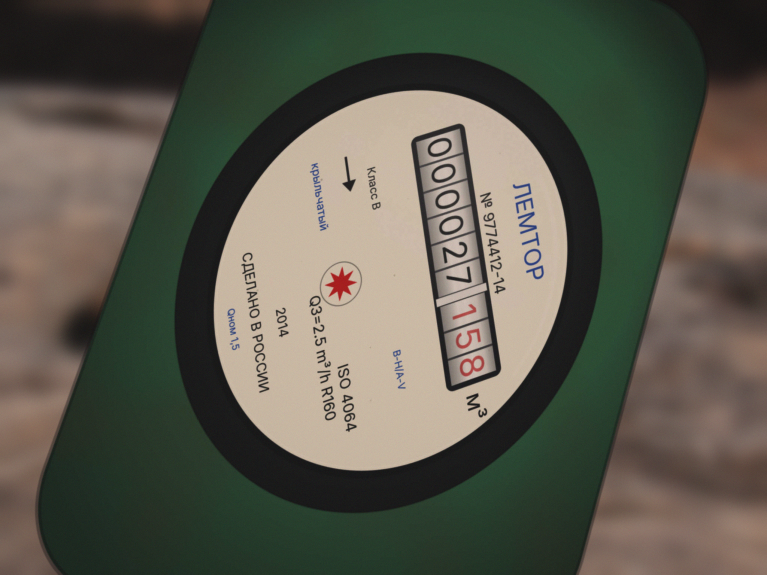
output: 27.158 (m³)
